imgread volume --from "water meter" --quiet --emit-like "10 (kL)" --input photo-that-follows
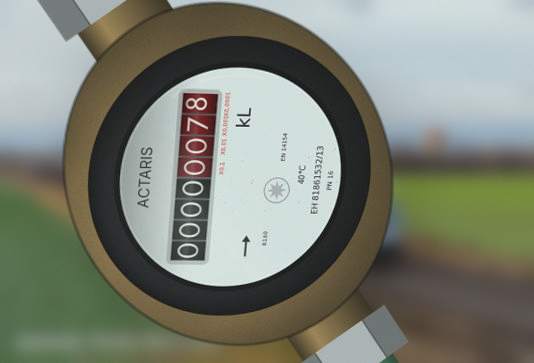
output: 0.0078 (kL)
